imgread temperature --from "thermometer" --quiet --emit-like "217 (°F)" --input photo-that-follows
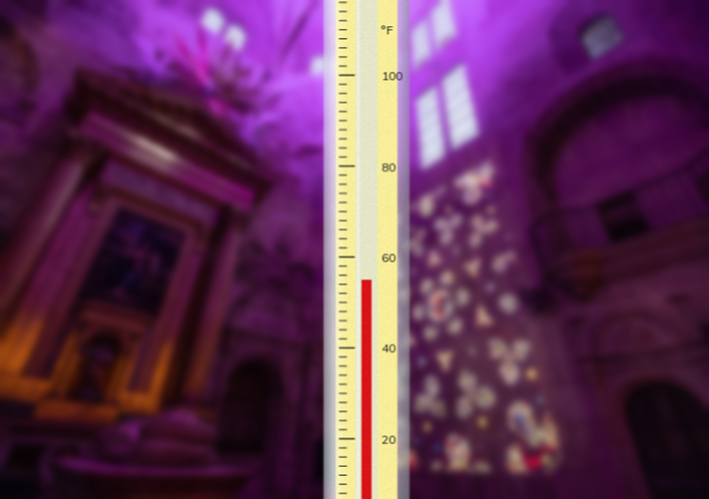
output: 55 (°F)
